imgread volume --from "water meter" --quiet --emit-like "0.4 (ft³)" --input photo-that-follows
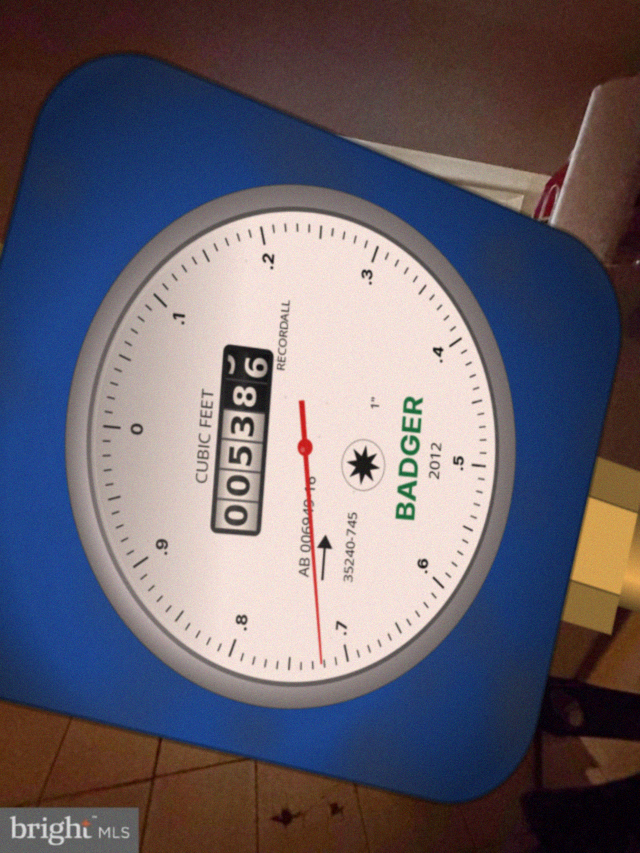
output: 5385.72 (ft³)
